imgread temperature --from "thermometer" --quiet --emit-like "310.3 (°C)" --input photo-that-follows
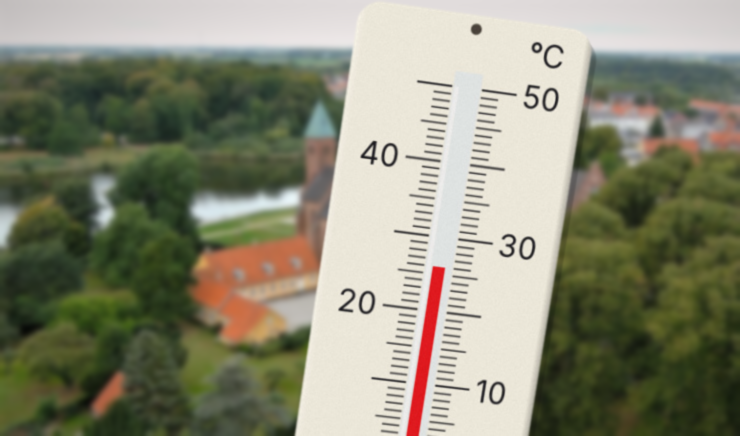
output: 26 (°C)
